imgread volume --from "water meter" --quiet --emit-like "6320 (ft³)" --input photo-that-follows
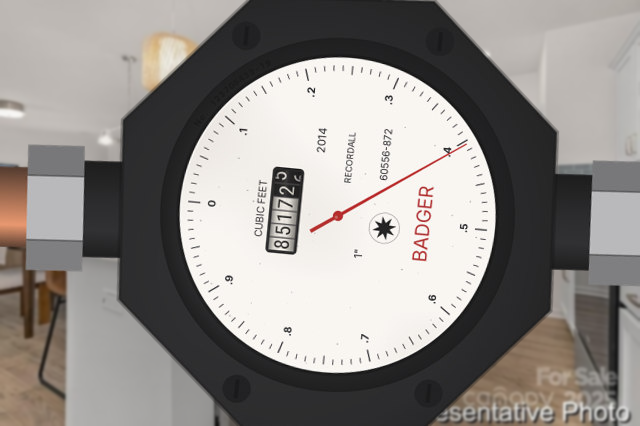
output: 851725.40 (ft³)
